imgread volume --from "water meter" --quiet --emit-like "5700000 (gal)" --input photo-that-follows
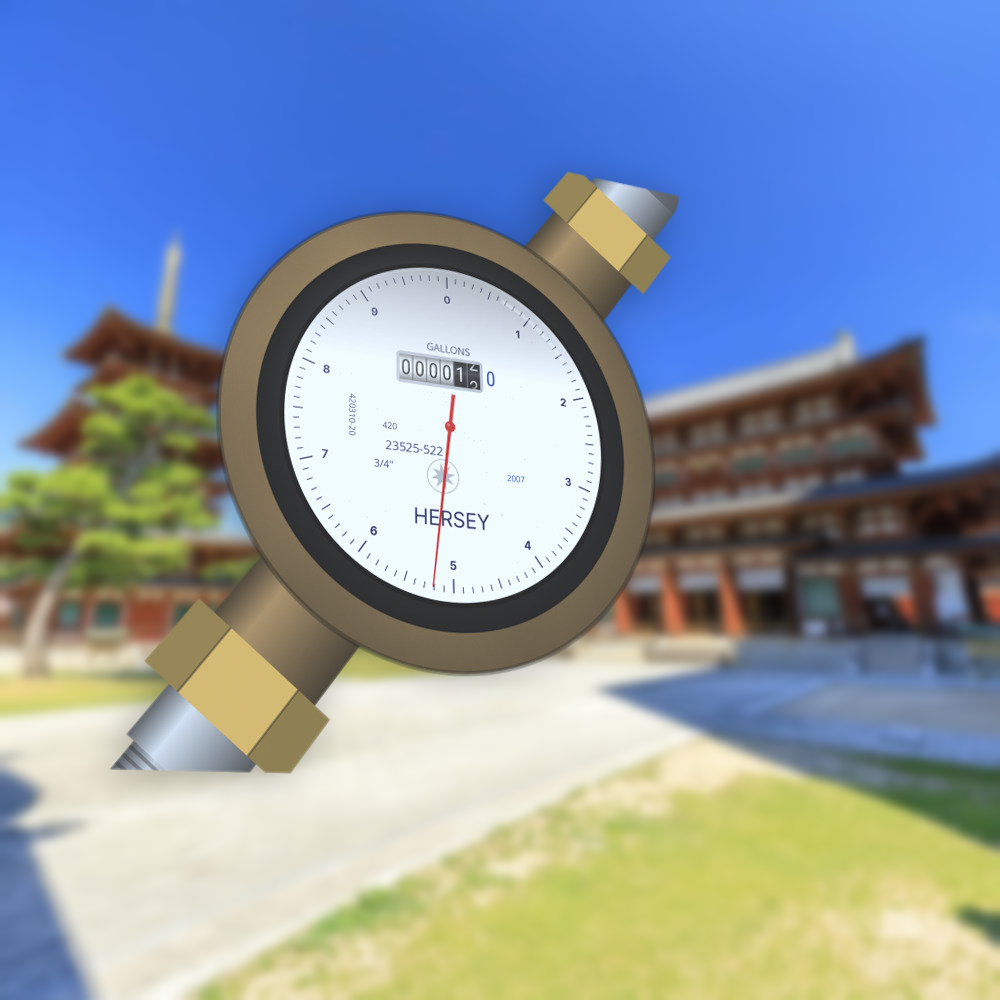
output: 125.2 (gal)
